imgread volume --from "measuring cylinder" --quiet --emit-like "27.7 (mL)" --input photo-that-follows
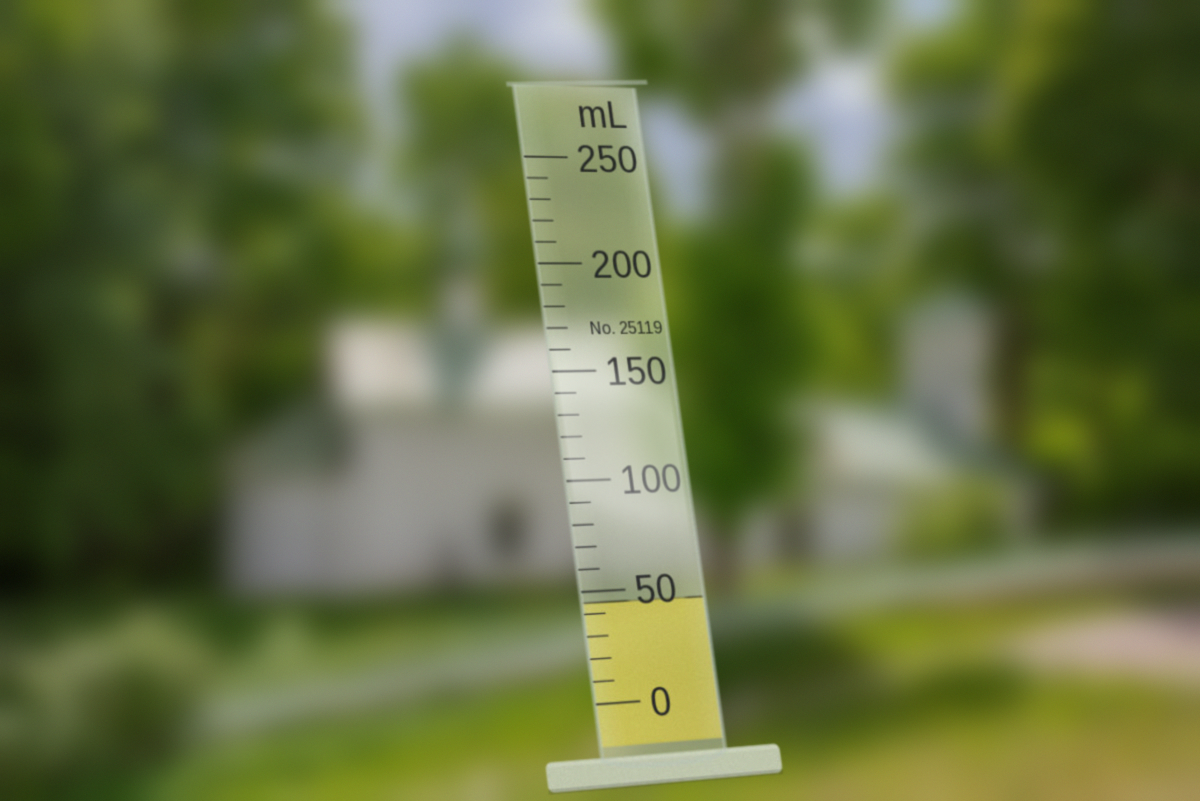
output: 45 (mL)
